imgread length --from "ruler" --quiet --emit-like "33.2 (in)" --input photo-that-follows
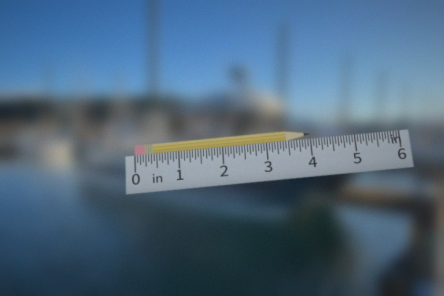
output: 4 (in)
